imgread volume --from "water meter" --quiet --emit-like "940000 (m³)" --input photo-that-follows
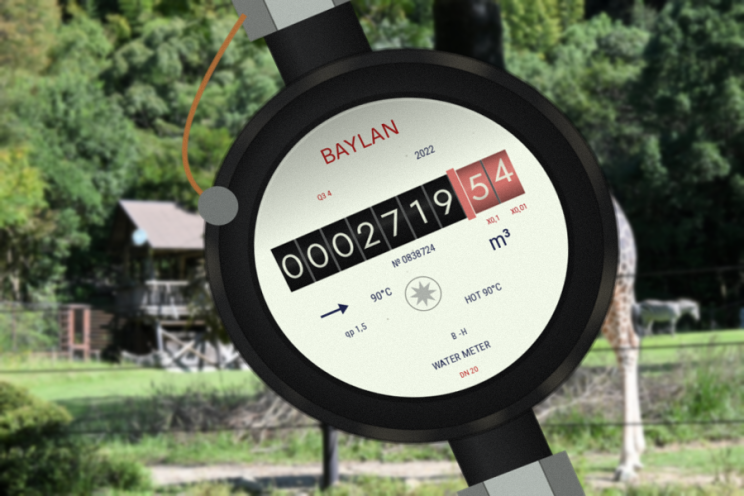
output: 2719.54 (m³)
